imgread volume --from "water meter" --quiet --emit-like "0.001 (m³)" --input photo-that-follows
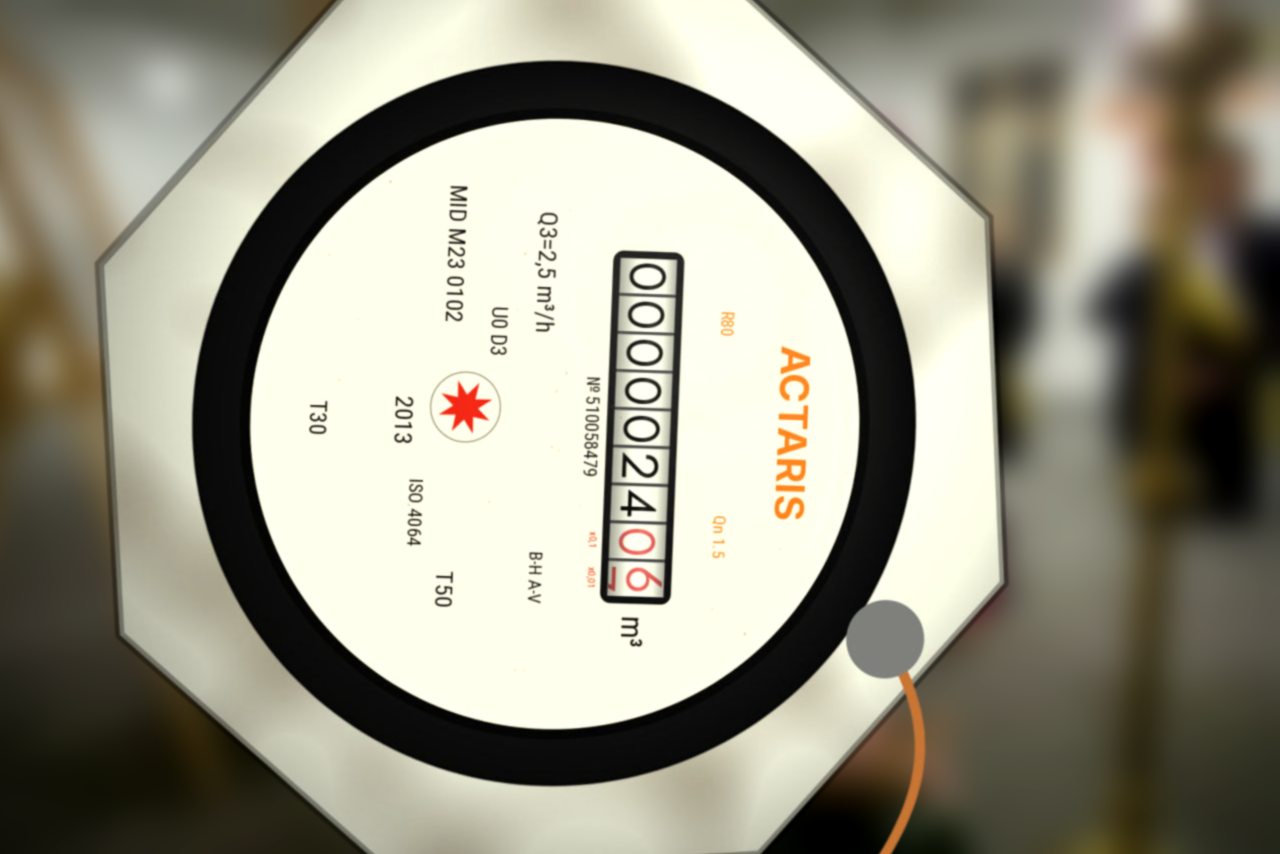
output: 24.06 (m³)
